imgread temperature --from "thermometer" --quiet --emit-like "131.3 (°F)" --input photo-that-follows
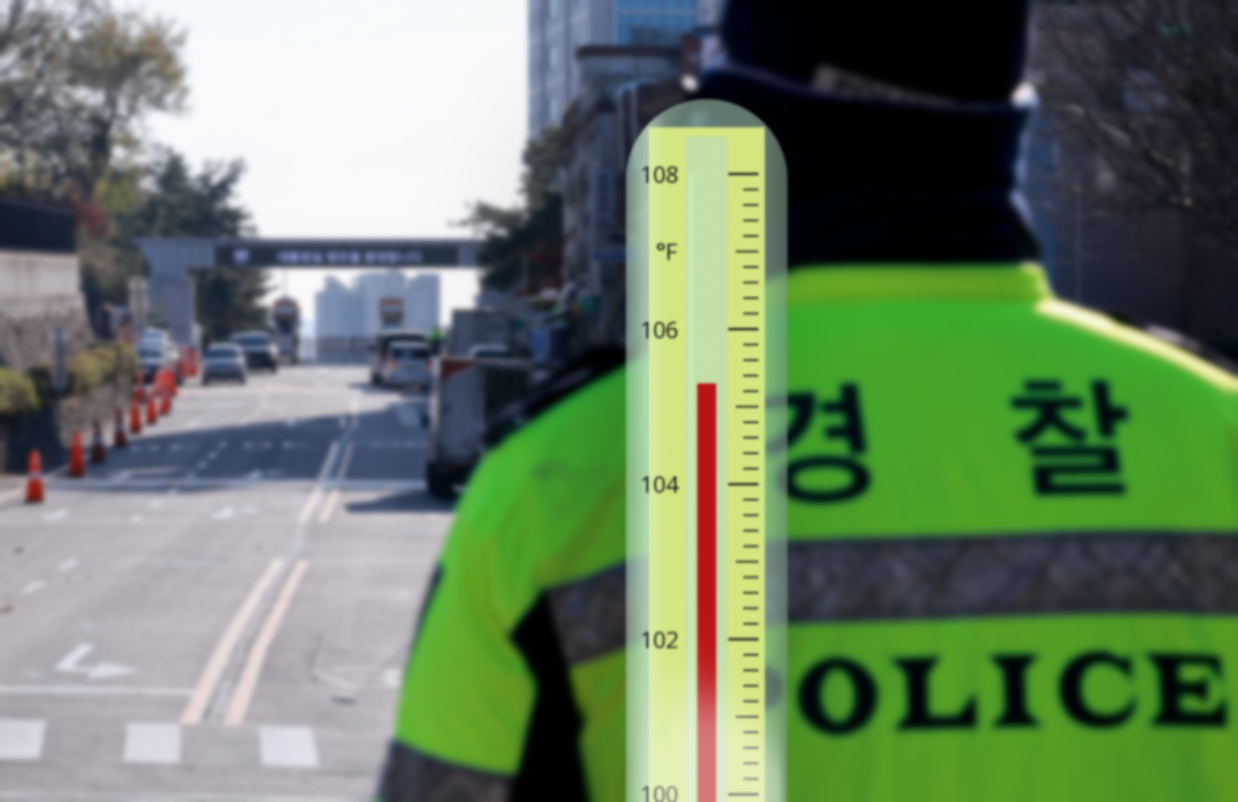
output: 105.3 (°F)
